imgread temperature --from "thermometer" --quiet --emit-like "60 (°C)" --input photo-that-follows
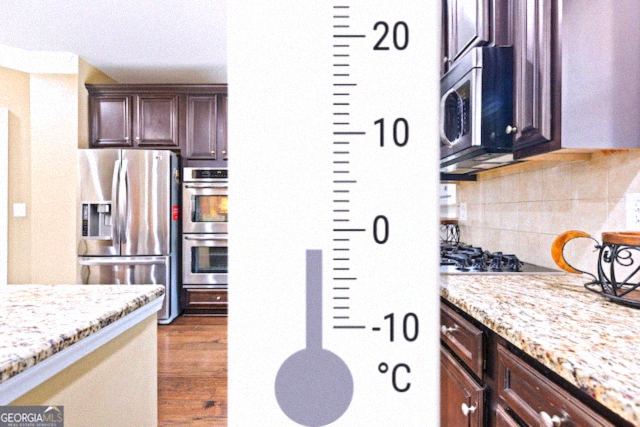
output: -2 (°C)
